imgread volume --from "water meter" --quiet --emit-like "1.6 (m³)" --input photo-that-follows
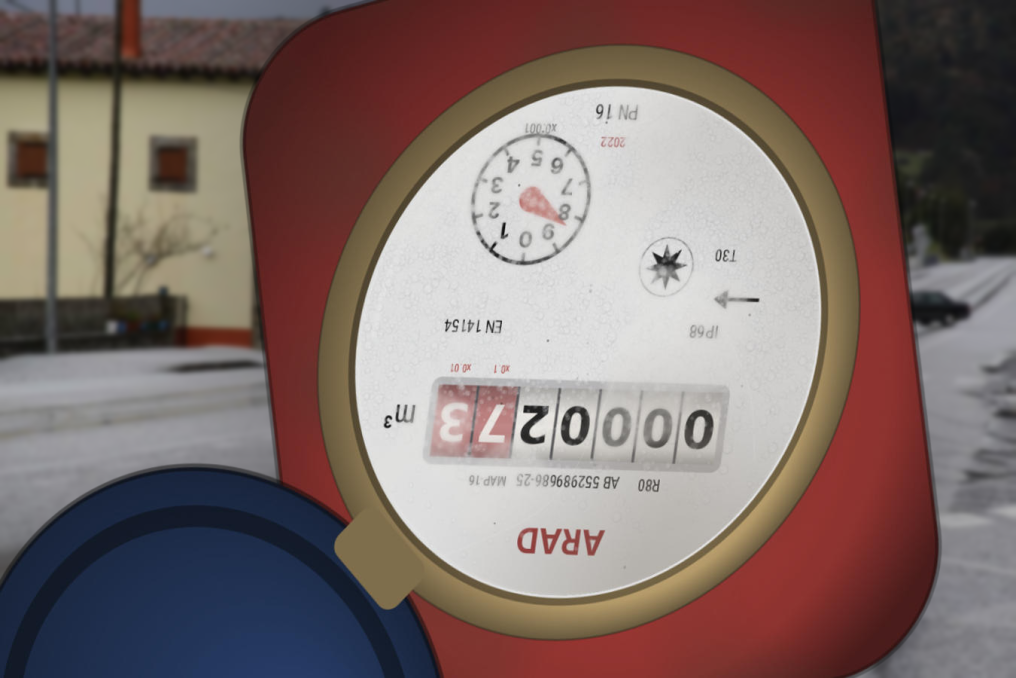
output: 2.738 (m³)
